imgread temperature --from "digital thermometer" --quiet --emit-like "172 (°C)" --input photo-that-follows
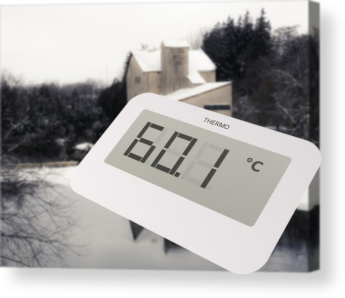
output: 60.1 (°C)
